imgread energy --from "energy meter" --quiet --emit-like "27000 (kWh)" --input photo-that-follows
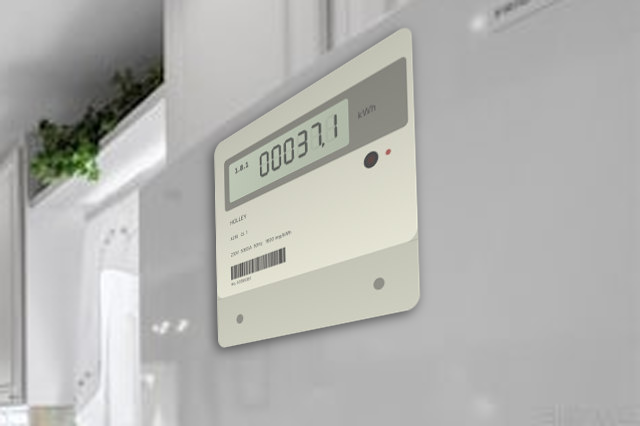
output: 37.1 (kWh)
